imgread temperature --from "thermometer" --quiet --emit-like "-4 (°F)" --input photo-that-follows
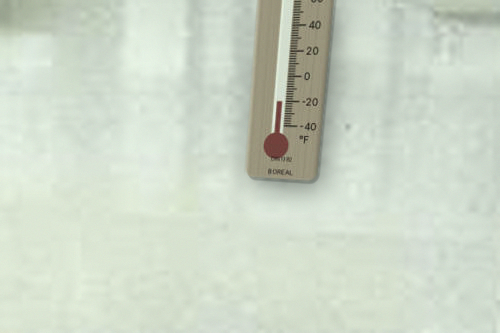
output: -20 (°F)
